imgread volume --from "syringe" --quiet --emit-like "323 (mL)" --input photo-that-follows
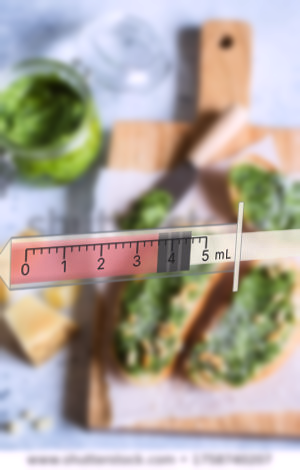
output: 3.6 (mL)
